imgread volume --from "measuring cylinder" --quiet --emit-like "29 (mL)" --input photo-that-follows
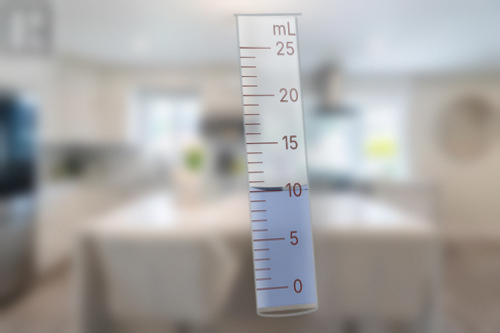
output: 10 (mL)
